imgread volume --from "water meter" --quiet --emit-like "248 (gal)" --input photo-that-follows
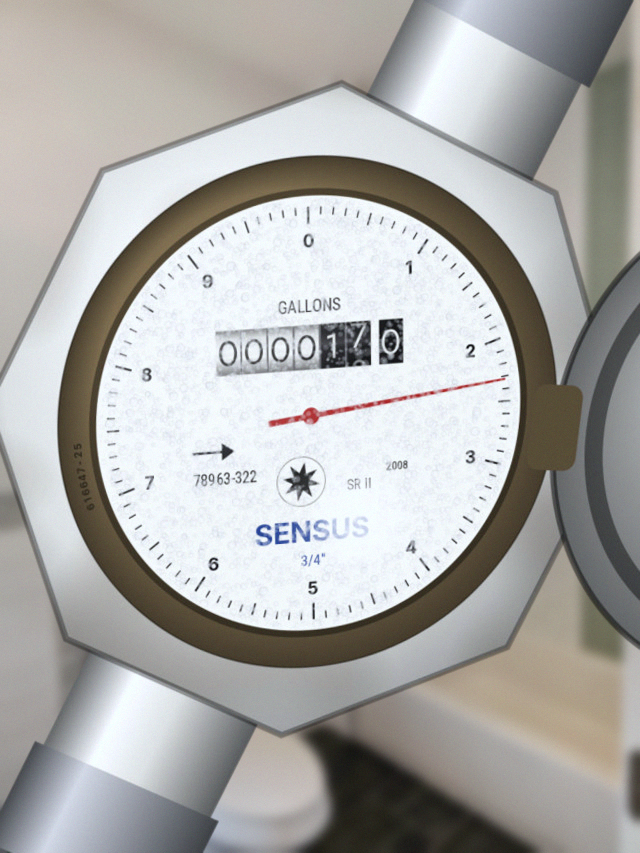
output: 172.3 (gal)
